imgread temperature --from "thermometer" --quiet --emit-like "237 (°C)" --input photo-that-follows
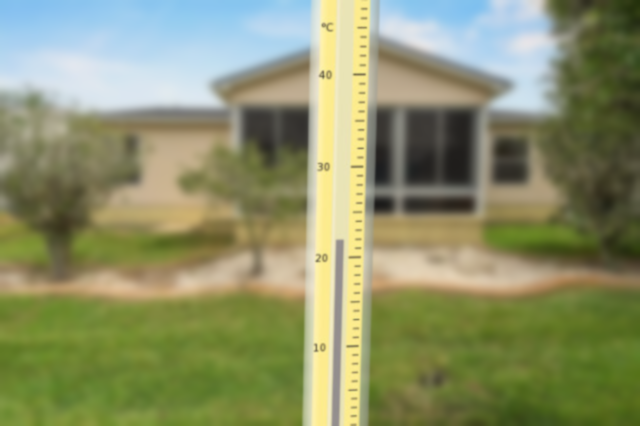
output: 22 (°C)
